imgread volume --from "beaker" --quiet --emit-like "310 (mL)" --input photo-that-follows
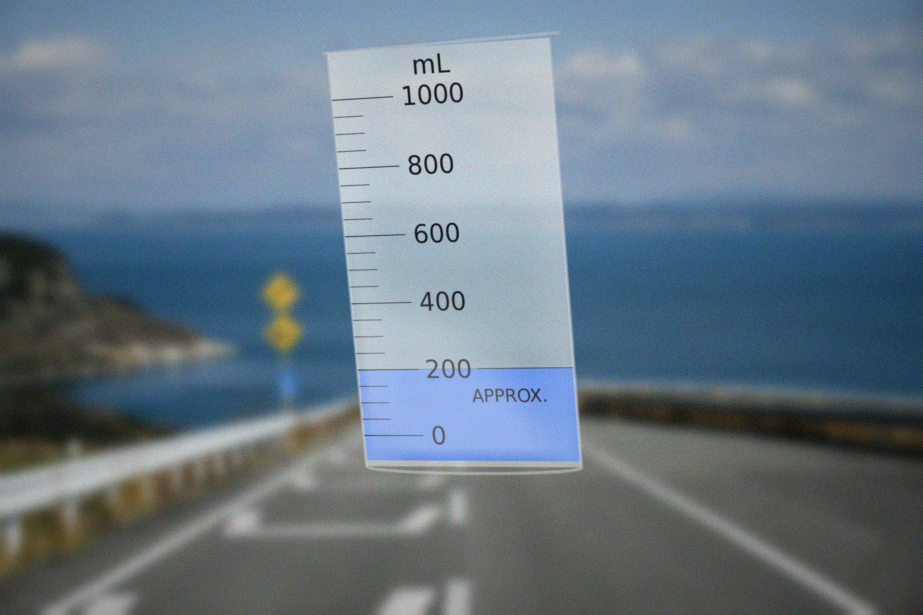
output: 200 (mL)
